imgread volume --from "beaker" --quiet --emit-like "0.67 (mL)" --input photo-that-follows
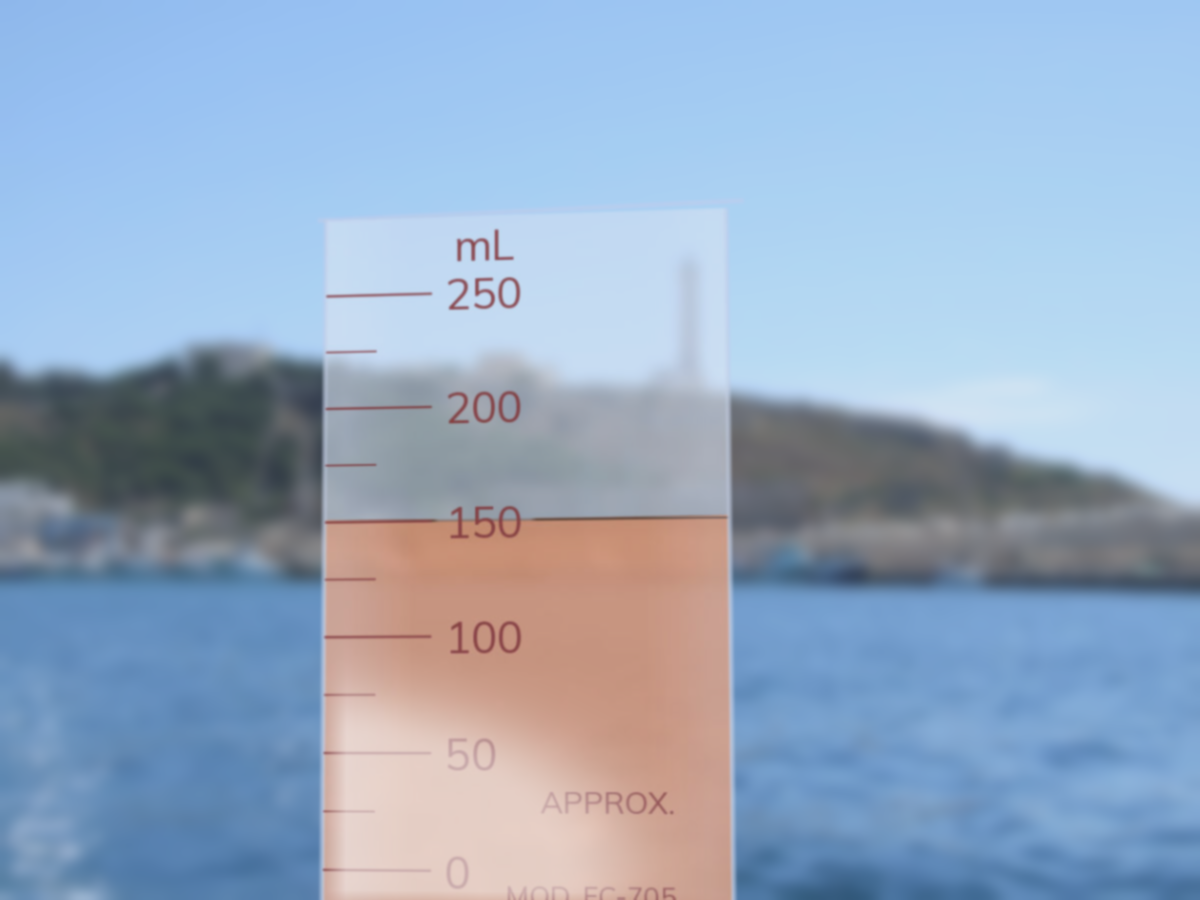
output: 150 (mL)
